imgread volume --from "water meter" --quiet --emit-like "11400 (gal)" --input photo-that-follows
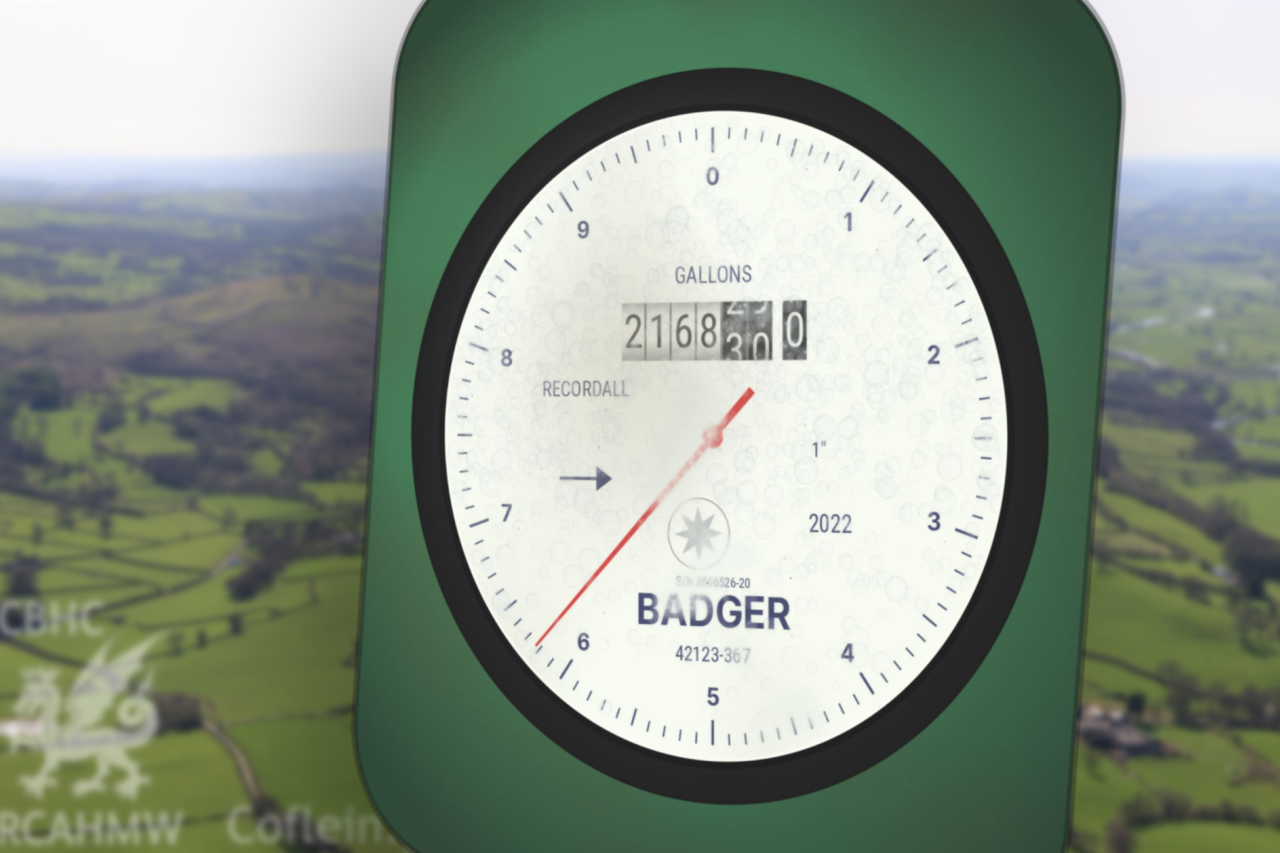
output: 2168296.2 (gal)
